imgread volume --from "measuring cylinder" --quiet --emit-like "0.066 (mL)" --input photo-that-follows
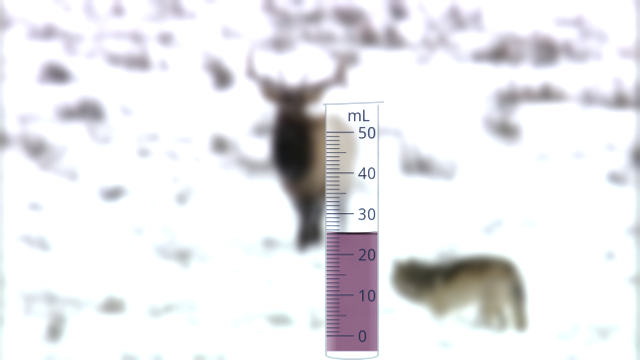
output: 25 (mL)
